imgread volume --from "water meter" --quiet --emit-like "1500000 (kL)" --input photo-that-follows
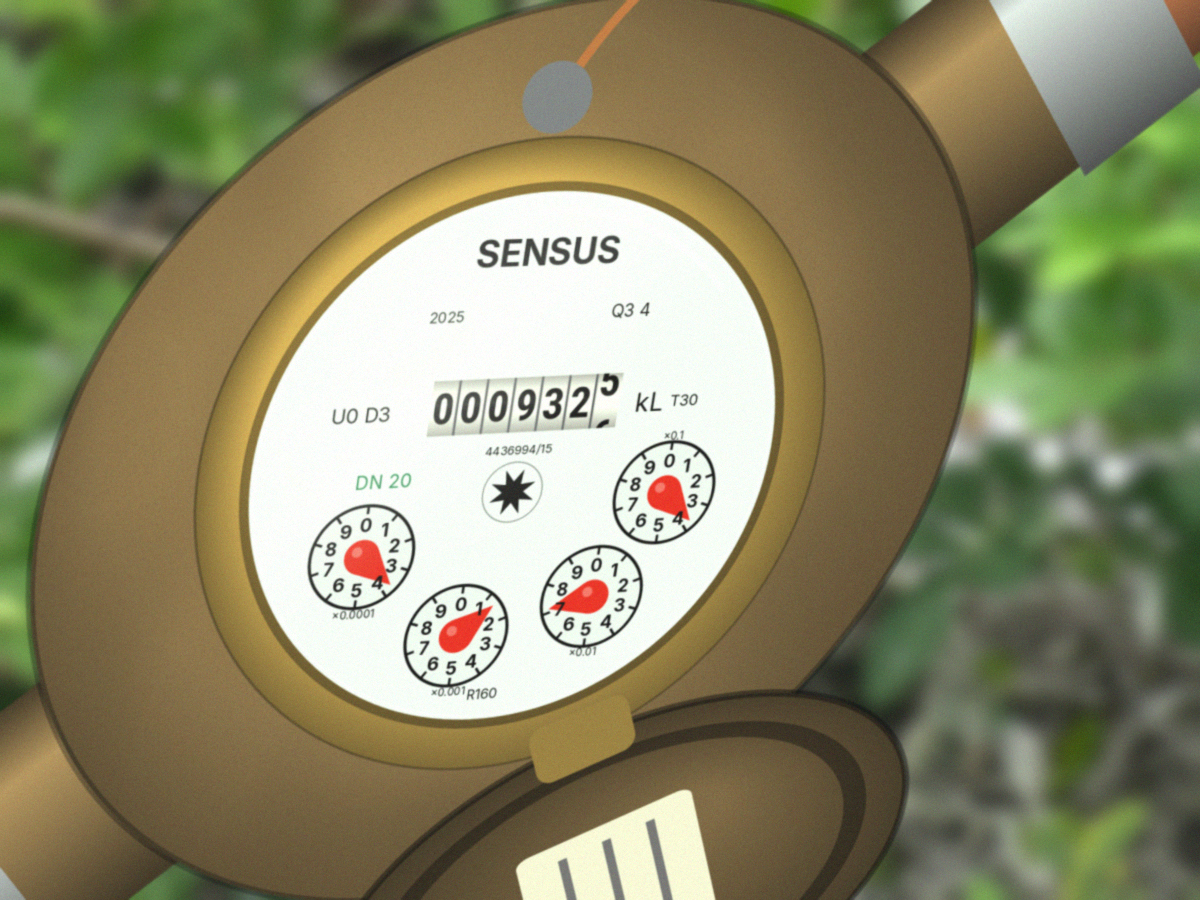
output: 9325.3713 (kL)
